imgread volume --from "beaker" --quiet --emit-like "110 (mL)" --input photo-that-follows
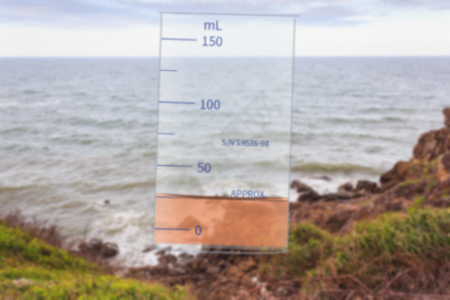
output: 25 (mL)
